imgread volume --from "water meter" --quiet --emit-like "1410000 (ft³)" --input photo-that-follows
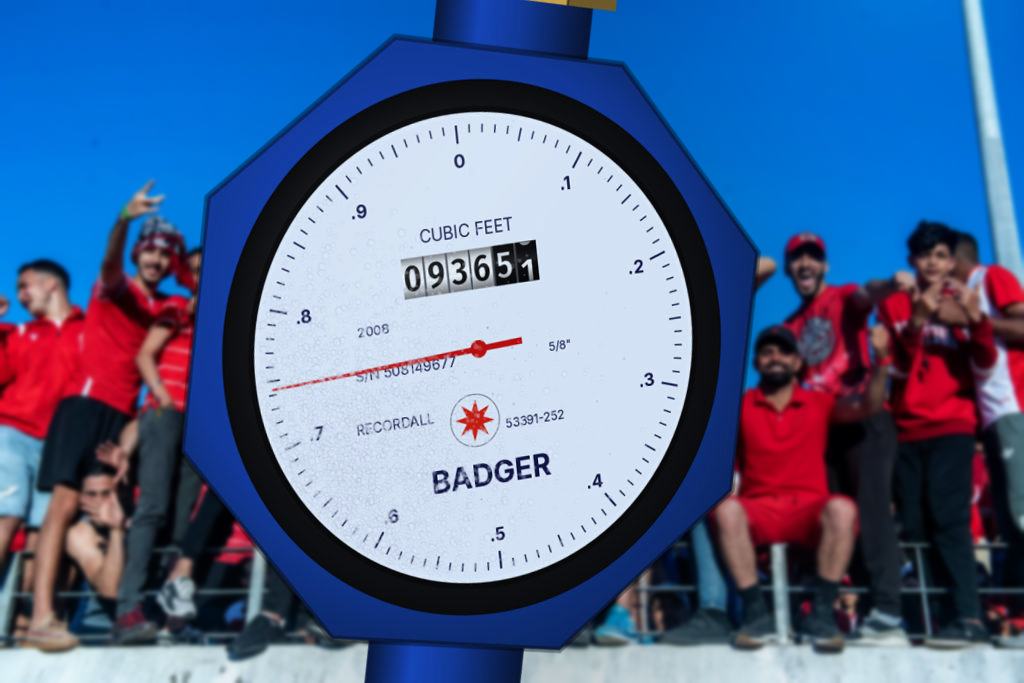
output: 93650.74 (ft³)
